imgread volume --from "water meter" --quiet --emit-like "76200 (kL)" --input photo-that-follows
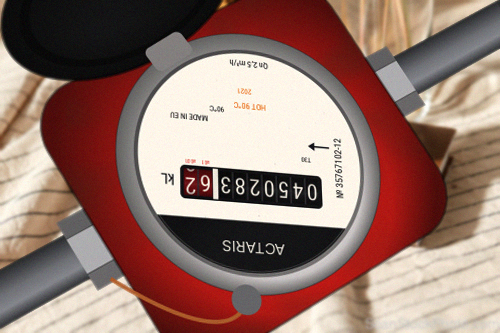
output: 450283.62 (kL)
